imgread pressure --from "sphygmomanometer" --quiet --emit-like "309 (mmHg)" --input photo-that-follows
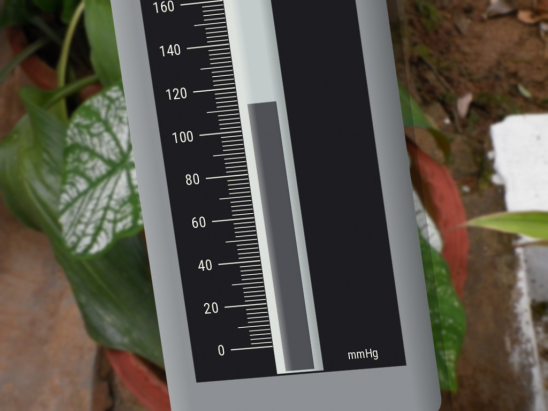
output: 112 (mmHg)
